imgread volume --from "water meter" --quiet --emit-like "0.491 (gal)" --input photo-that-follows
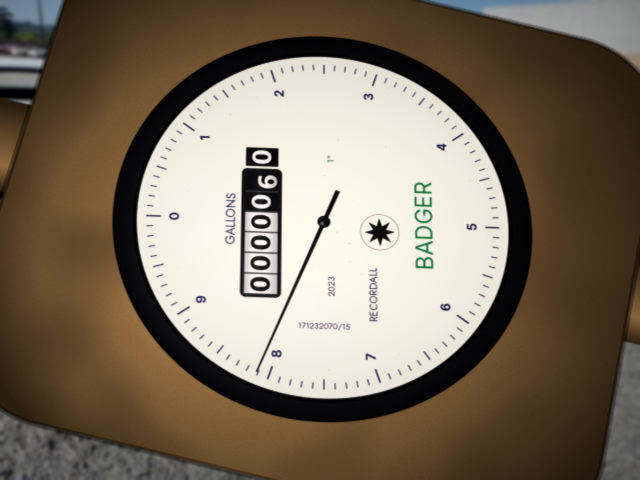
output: 58.1 (gal)
